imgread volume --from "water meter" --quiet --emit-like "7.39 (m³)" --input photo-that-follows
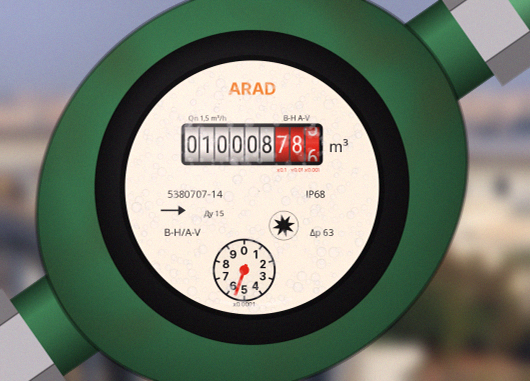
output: 10008.7855 (m³)
